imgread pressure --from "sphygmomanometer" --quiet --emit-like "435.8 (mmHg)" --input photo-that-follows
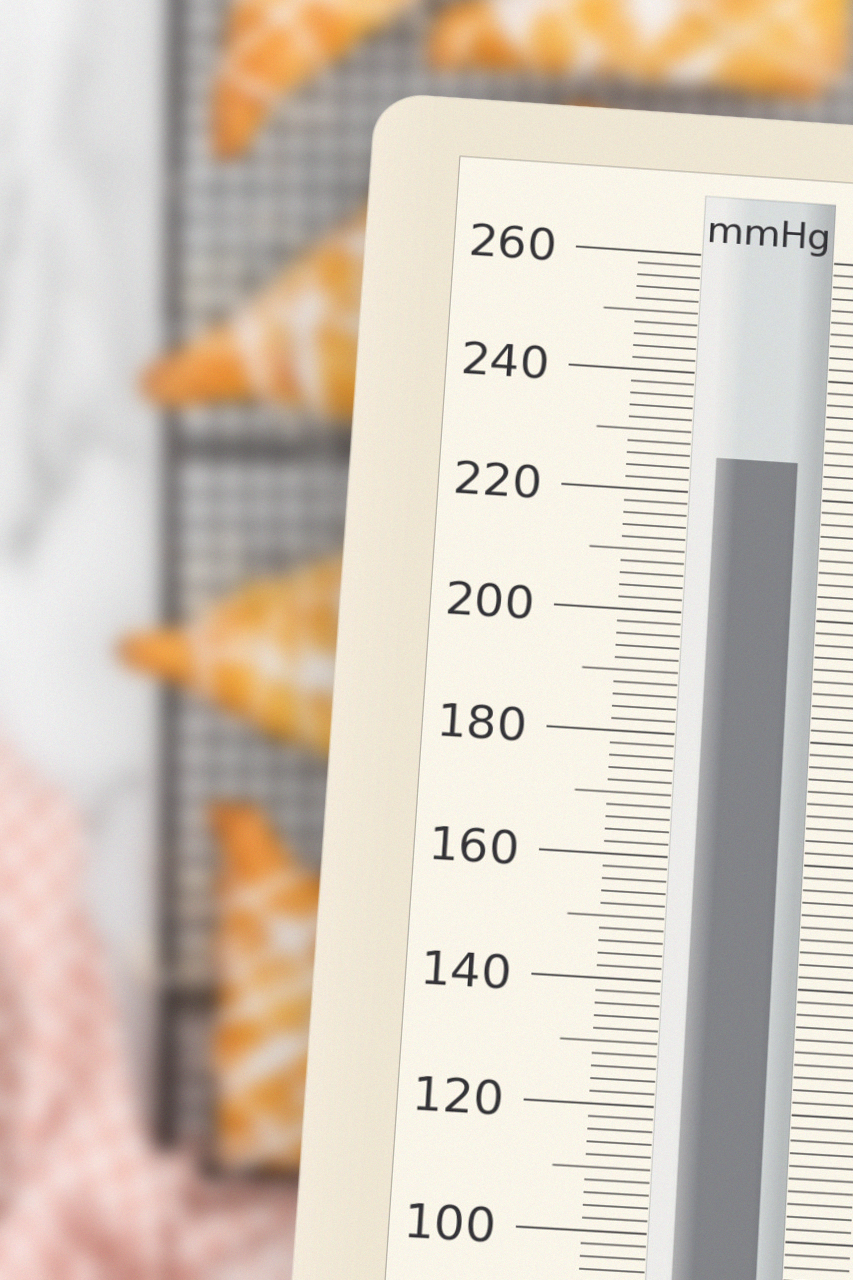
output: 226 (mmHg)
